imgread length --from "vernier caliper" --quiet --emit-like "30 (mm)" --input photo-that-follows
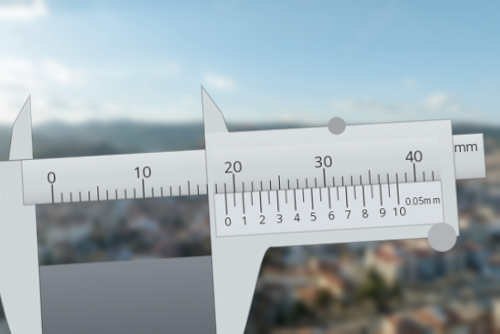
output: 19.0 (mm)
